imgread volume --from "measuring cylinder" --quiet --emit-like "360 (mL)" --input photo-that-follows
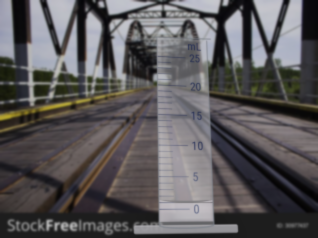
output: 1 (mL)
